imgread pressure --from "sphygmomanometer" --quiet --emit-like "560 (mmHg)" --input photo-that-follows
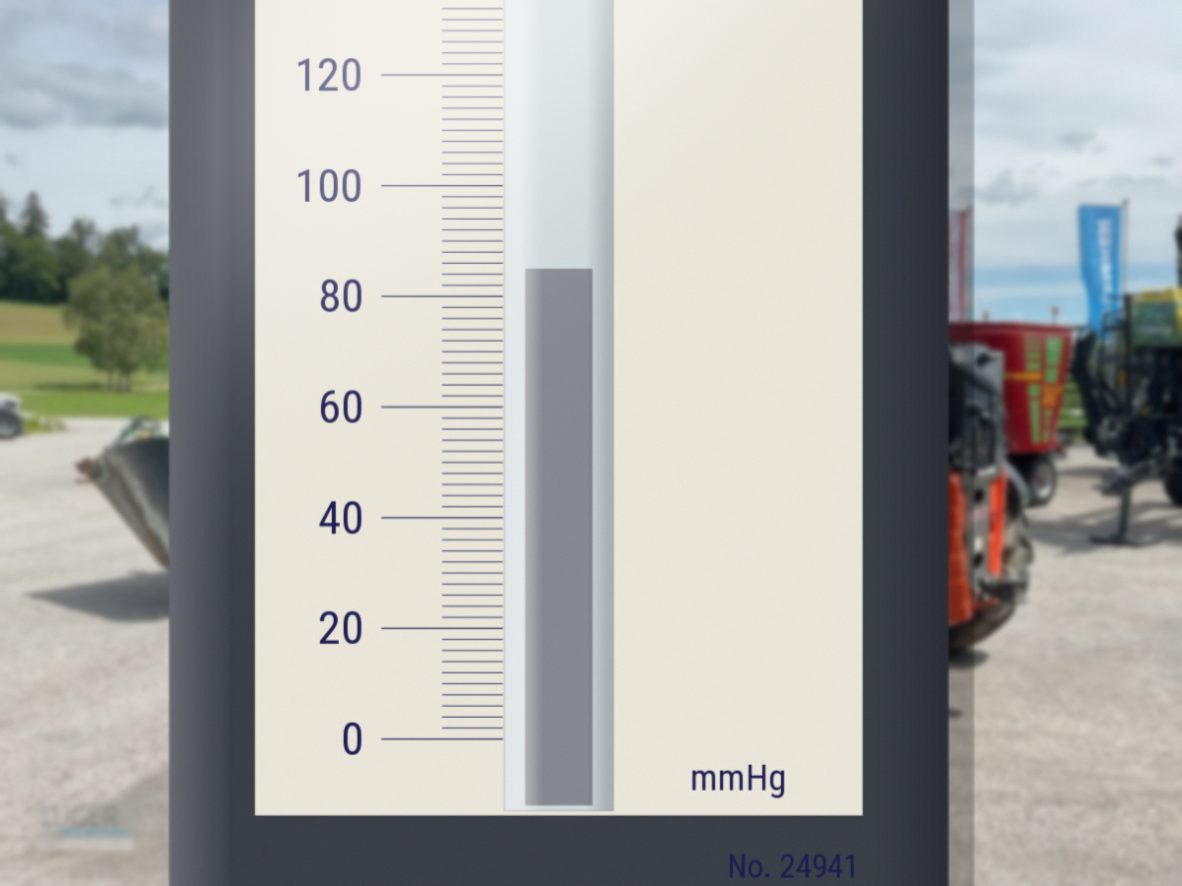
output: 85 (mmHg)
